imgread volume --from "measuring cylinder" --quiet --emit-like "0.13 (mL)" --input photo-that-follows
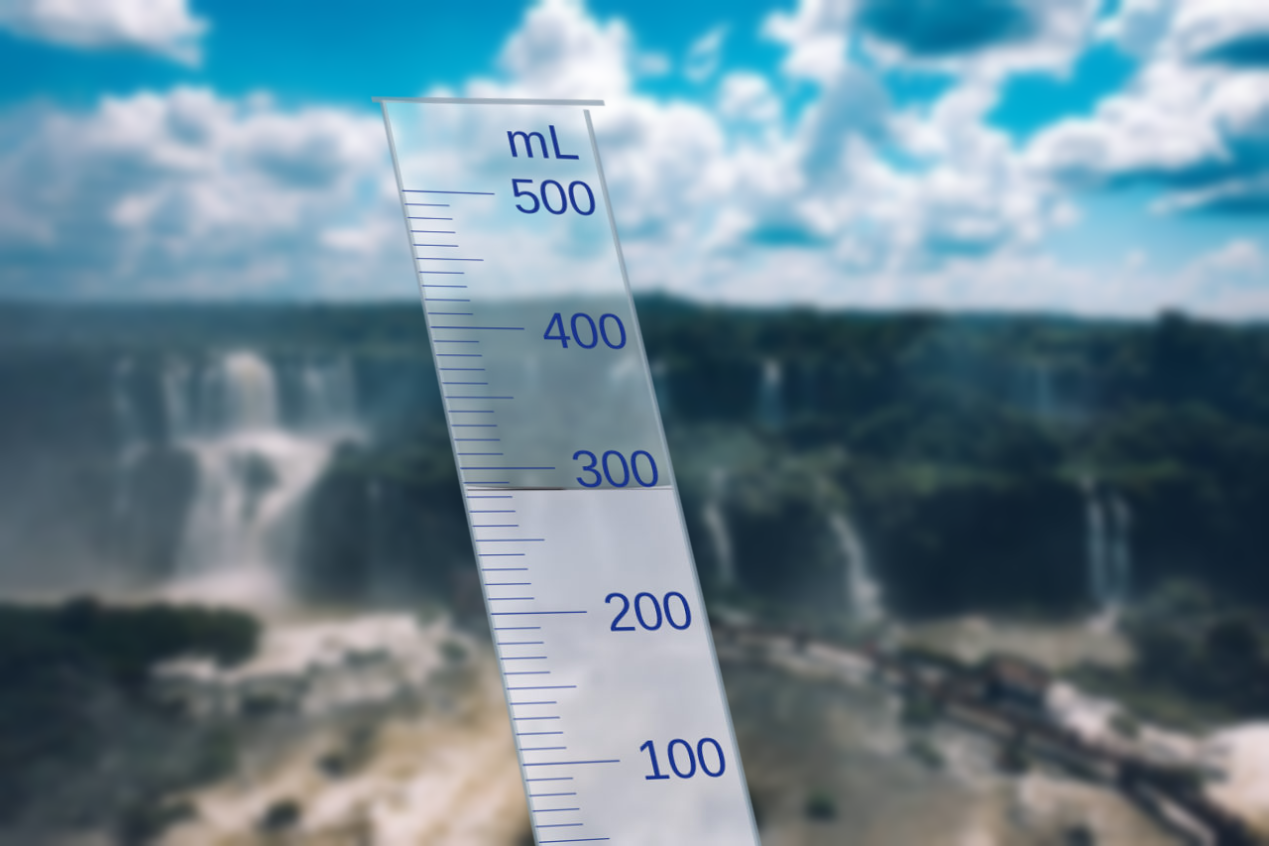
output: 285 (mL)
